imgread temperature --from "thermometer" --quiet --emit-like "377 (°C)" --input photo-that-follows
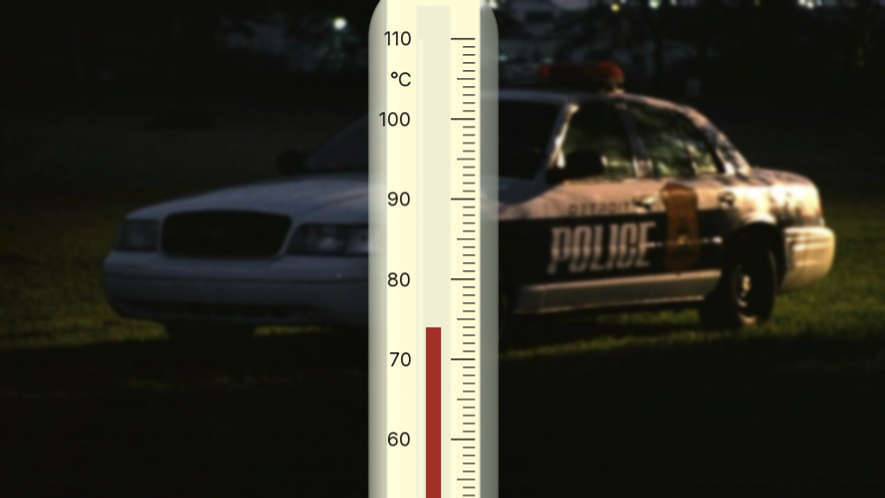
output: 74 (°C)
